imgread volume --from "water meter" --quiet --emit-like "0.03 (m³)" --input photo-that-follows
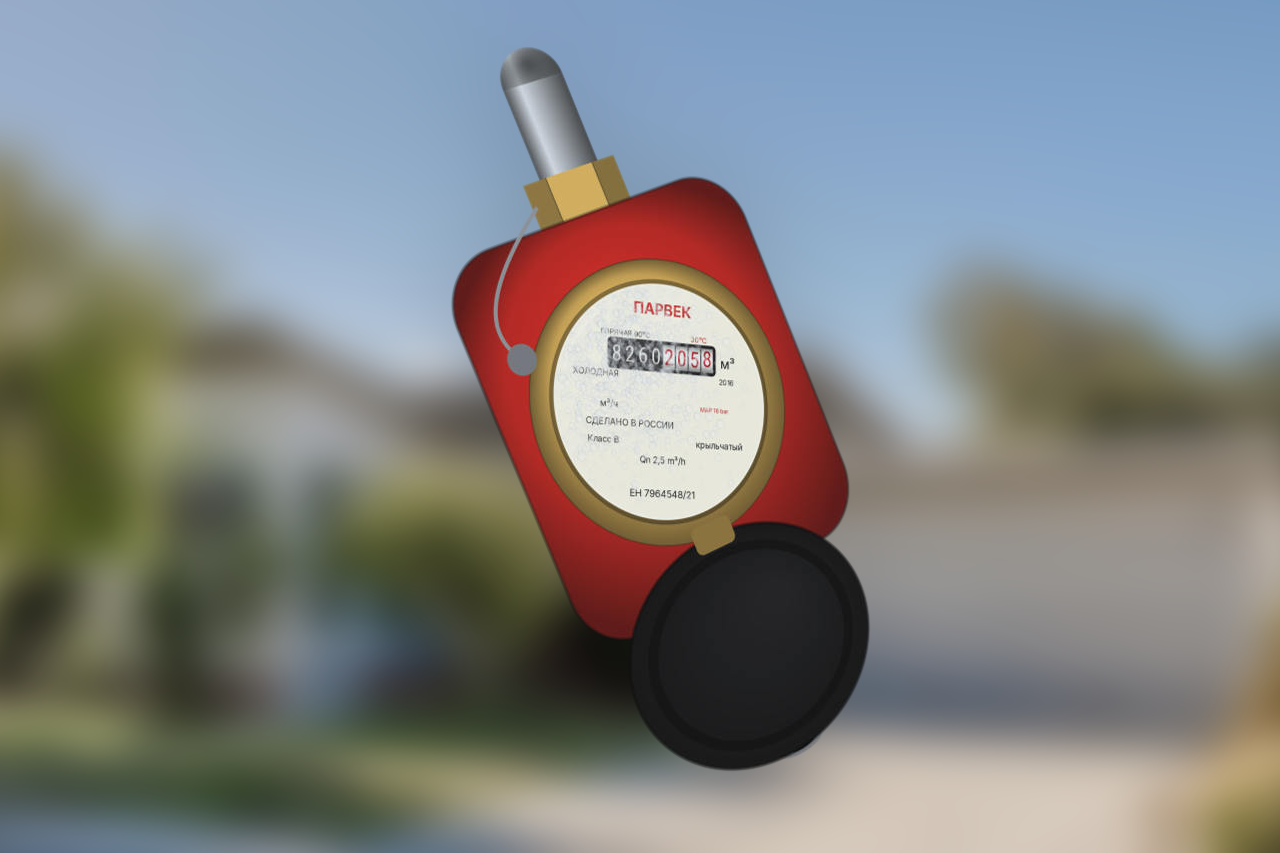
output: 8260.2058 (m³)
